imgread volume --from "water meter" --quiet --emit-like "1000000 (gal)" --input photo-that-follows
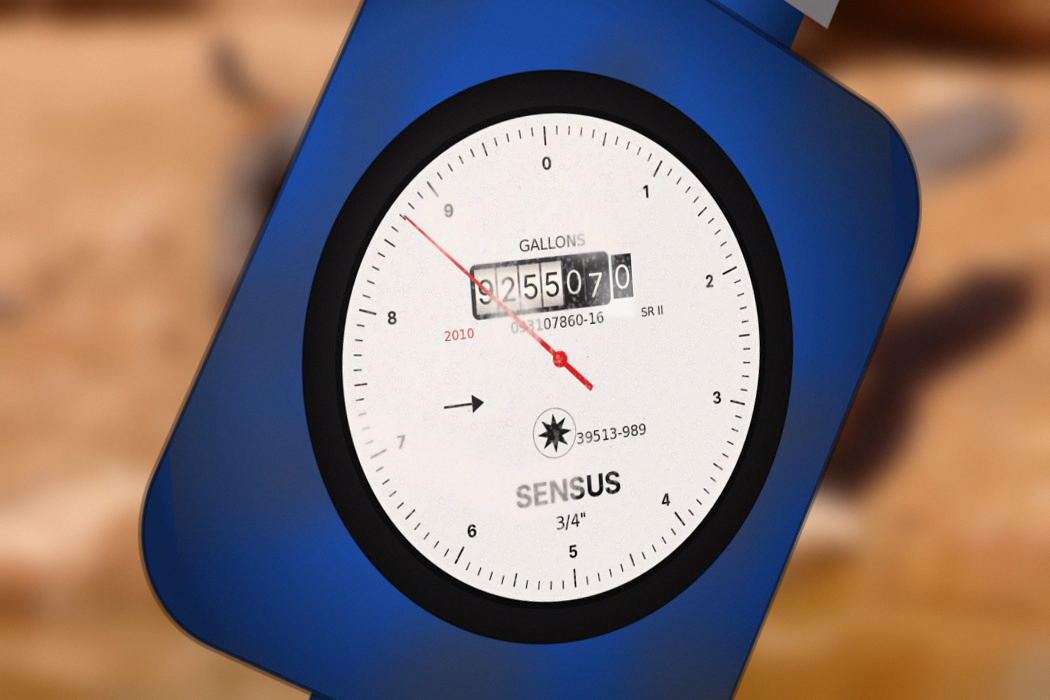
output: 9255068.7 (gal)
